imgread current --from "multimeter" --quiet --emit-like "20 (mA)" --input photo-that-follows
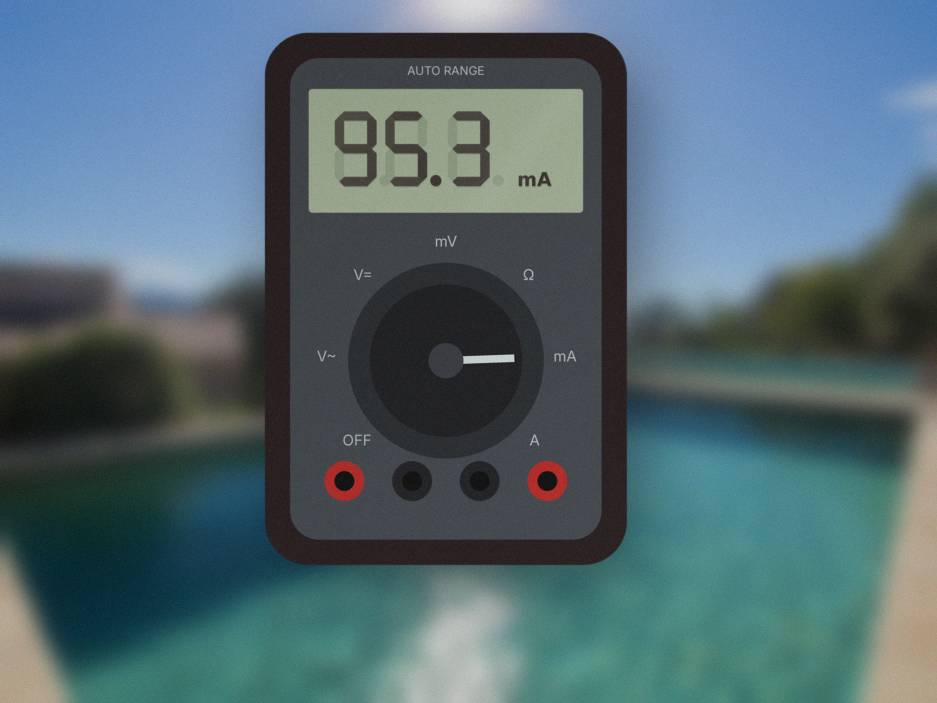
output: 95.3 (mA)
